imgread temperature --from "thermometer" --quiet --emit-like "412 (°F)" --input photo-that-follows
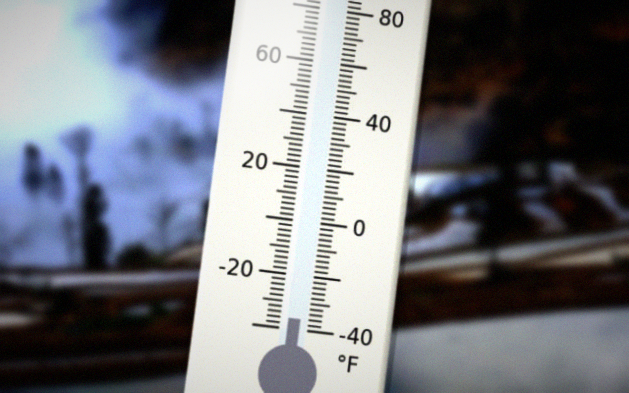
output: -36 (°F)
